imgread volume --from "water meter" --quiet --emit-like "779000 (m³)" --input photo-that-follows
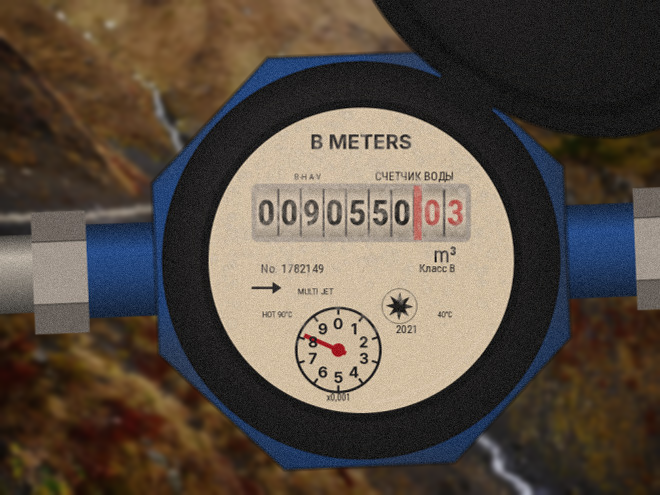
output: 90550.038 (m³)
